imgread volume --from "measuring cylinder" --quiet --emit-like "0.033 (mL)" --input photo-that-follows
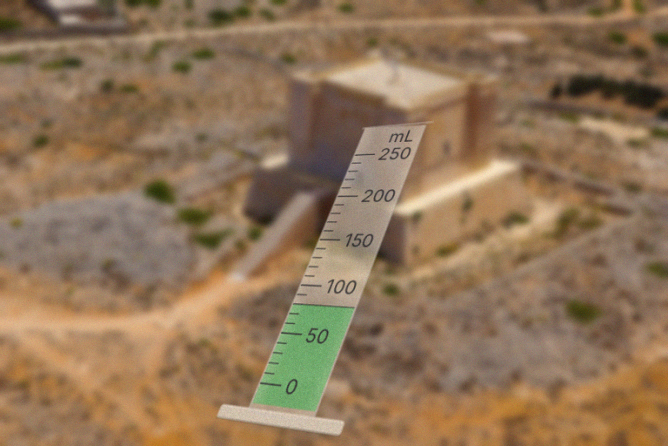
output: 80 (mL)
